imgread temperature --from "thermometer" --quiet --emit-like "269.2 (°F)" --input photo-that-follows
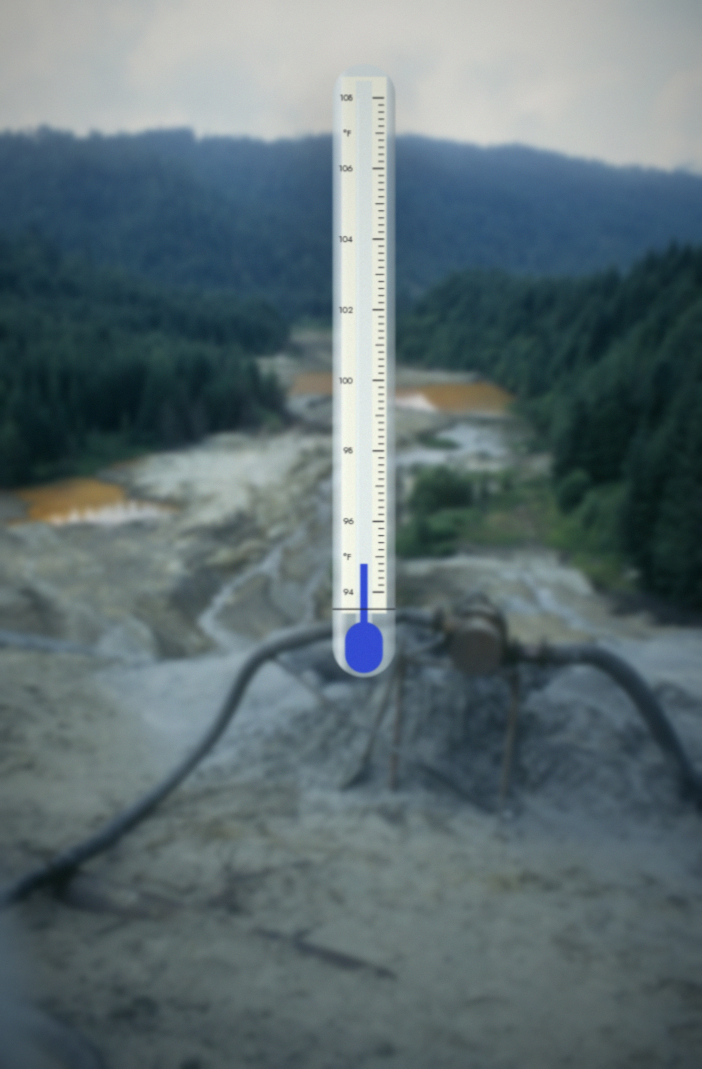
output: 94.8 (°F)
